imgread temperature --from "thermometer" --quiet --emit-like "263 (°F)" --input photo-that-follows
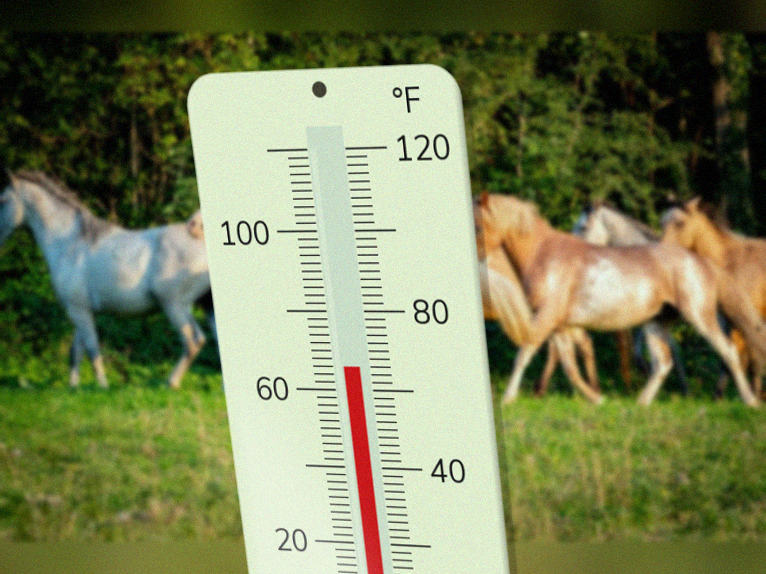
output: 66 (°F)
